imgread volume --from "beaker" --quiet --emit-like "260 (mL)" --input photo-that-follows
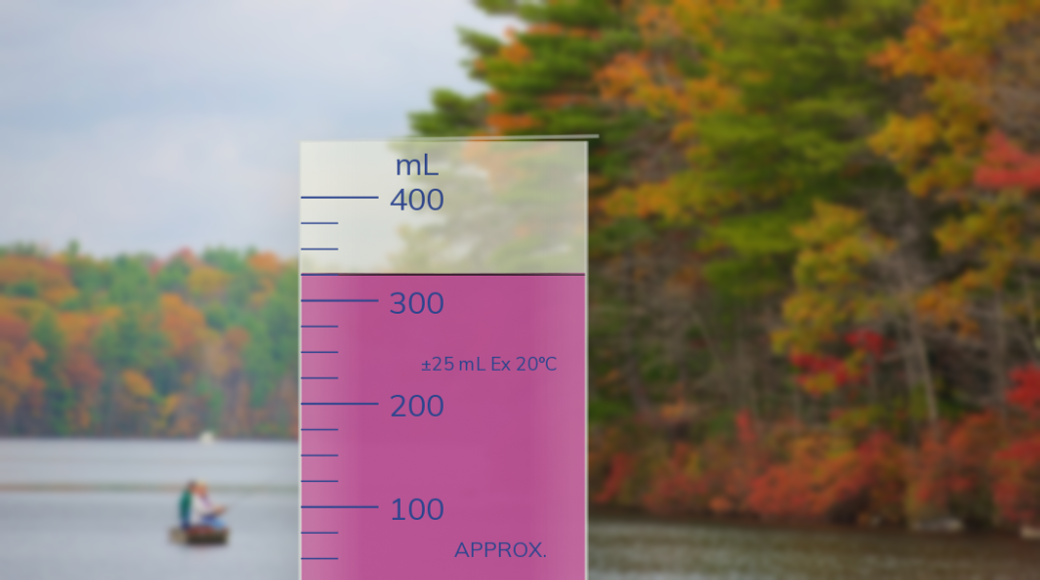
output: 325 (mL)
